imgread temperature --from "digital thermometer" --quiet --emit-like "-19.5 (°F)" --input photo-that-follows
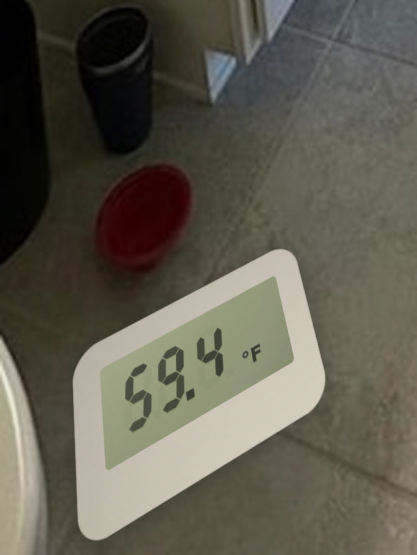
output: 59.4 (°F)
